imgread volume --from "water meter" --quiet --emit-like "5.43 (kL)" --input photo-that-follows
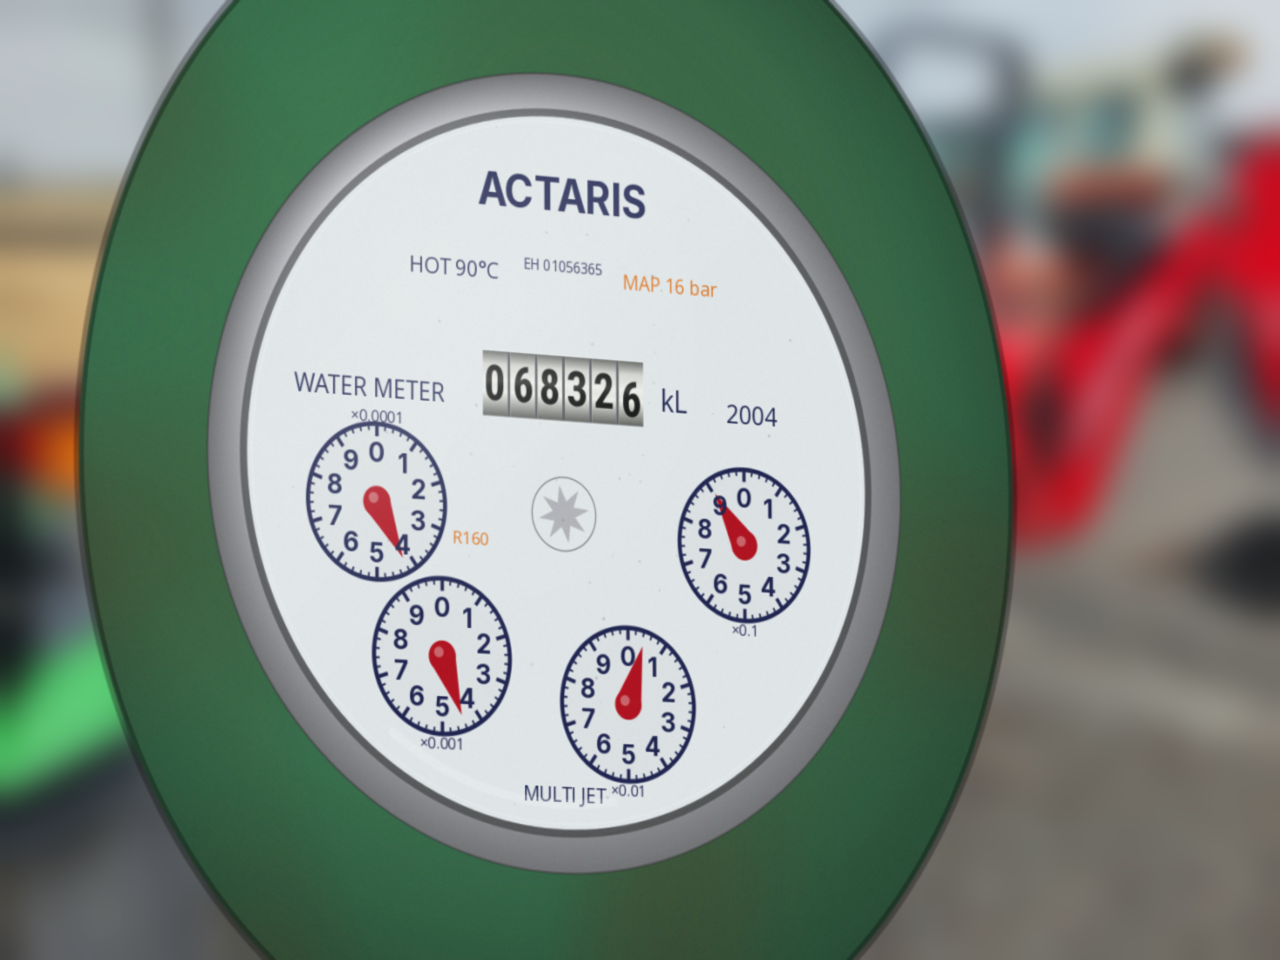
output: 68325.9044 (kL)
